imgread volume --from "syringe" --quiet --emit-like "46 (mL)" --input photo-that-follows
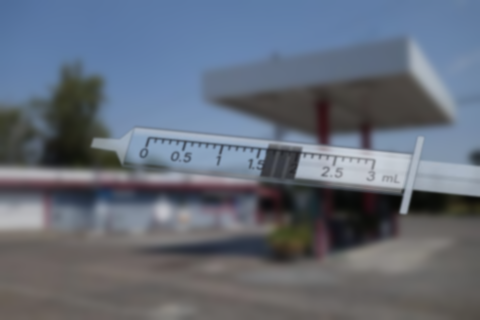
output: 1.6 (mL)
